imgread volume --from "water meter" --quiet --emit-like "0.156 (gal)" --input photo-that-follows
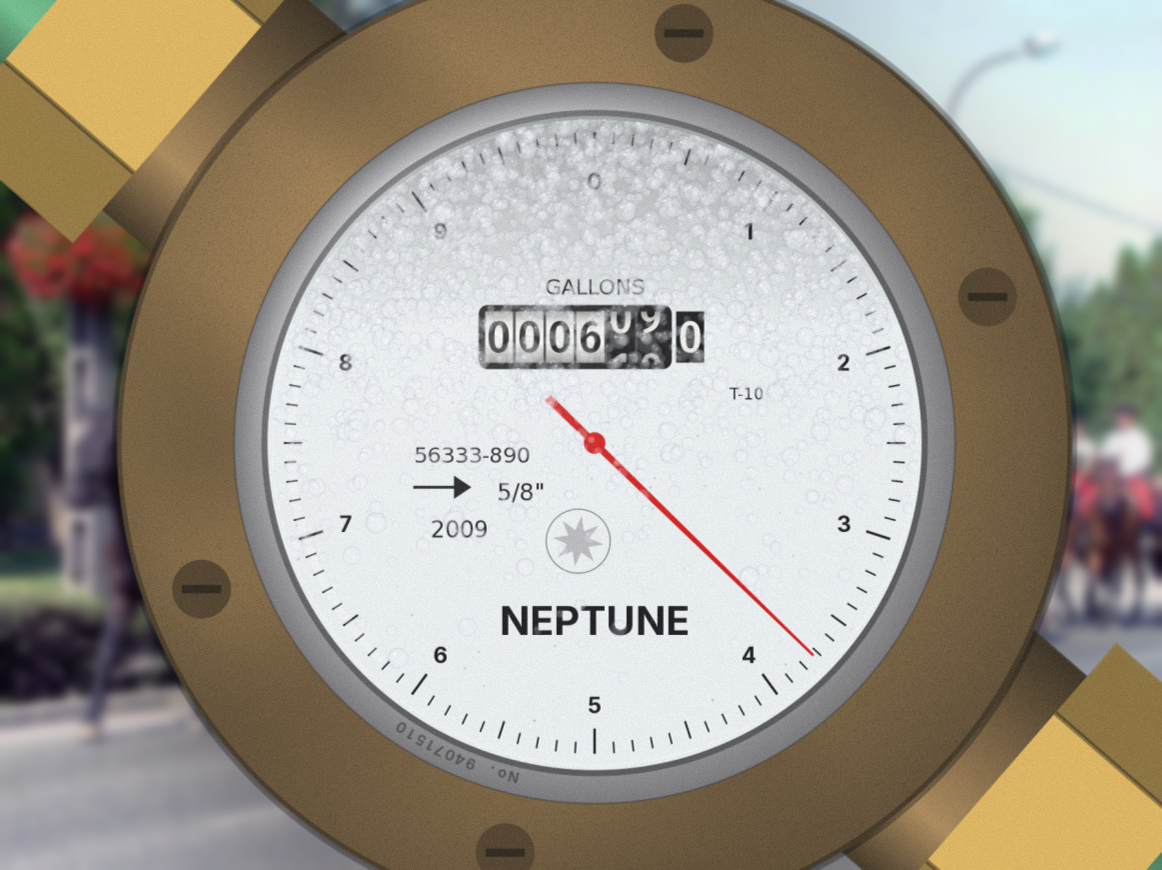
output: 6093.7 (gal)
